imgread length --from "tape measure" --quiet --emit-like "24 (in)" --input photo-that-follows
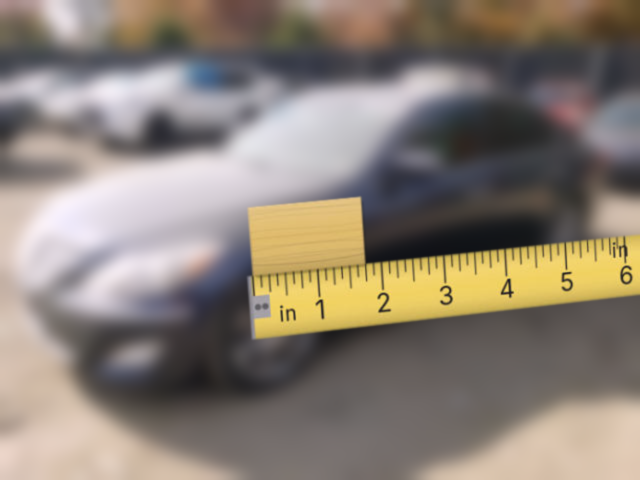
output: 1.75 (in)
